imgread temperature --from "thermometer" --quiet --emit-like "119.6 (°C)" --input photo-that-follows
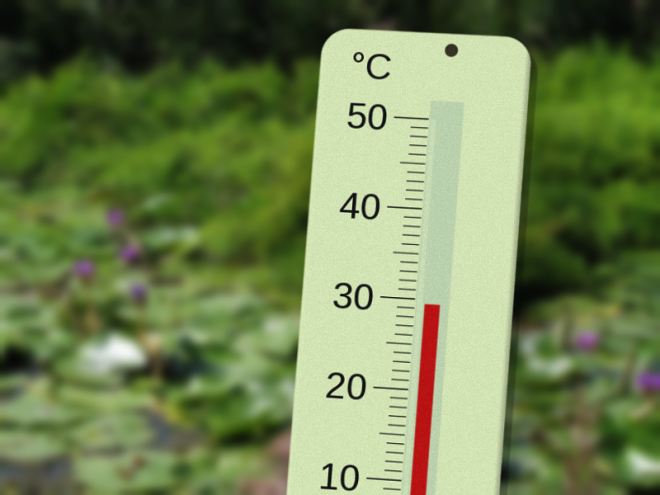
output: 29.5 (°C)
